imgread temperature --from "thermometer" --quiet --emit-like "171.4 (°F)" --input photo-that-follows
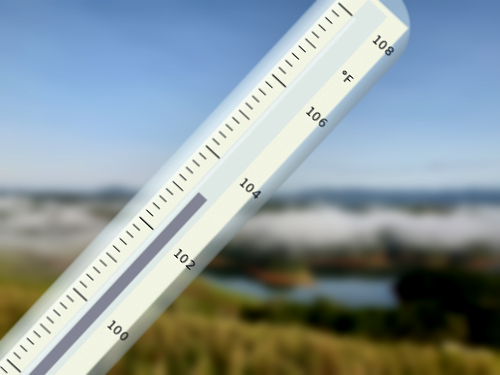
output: 103.2 (°F)
